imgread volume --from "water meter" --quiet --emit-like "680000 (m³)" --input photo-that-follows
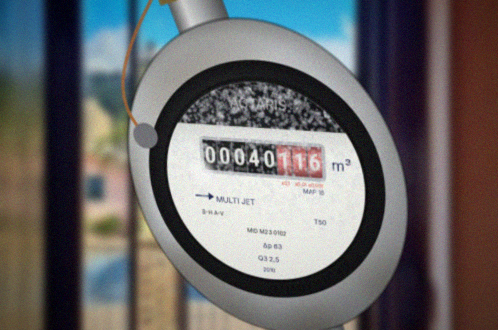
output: 40.116 (m³)
